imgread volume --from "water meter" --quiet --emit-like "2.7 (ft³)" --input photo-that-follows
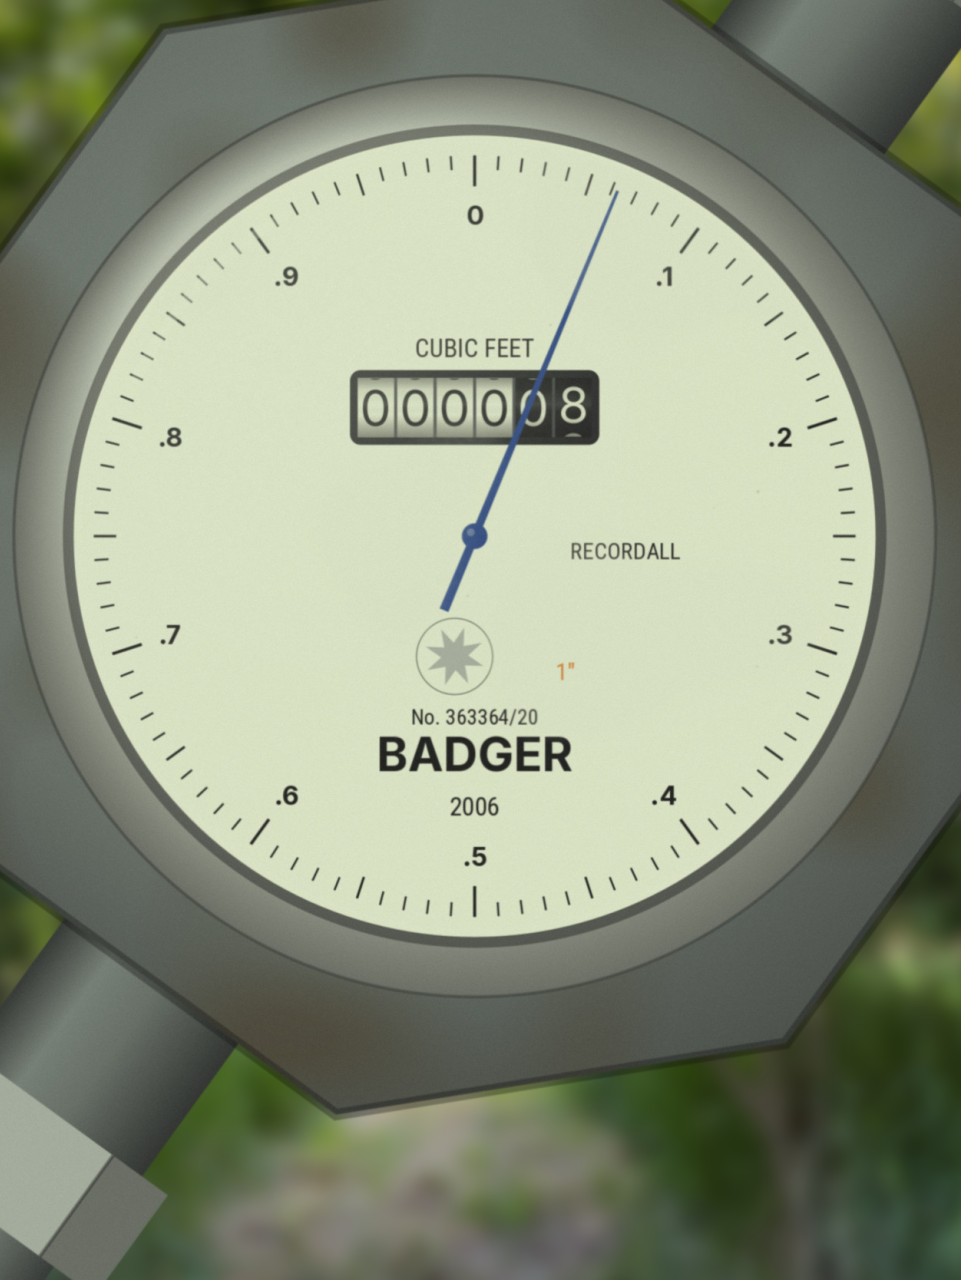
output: 8.06 (ft³)
